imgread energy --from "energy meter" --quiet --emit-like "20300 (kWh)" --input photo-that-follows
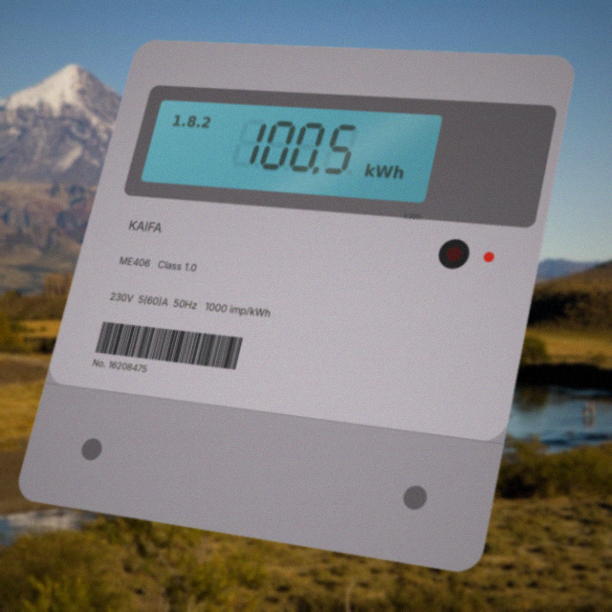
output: 100.5 (kWh)
